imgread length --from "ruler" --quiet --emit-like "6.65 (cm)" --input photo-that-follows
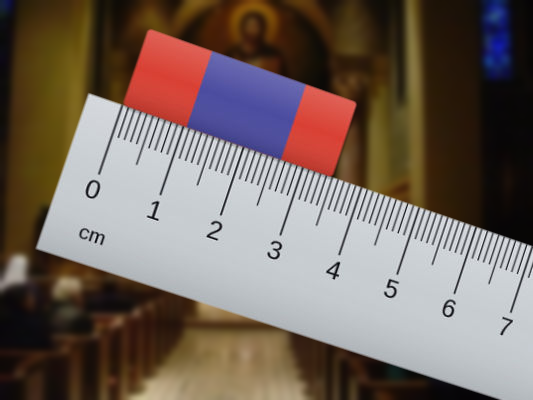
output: 3.5 (cm)
